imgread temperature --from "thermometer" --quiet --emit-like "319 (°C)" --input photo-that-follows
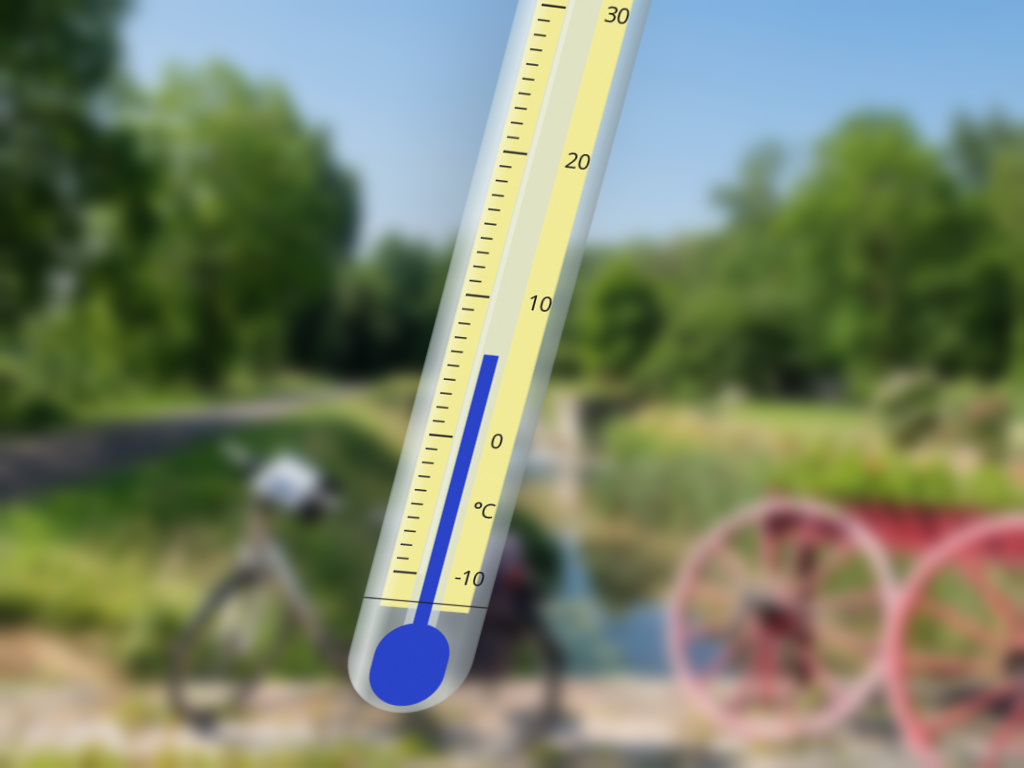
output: 6 (°C)
